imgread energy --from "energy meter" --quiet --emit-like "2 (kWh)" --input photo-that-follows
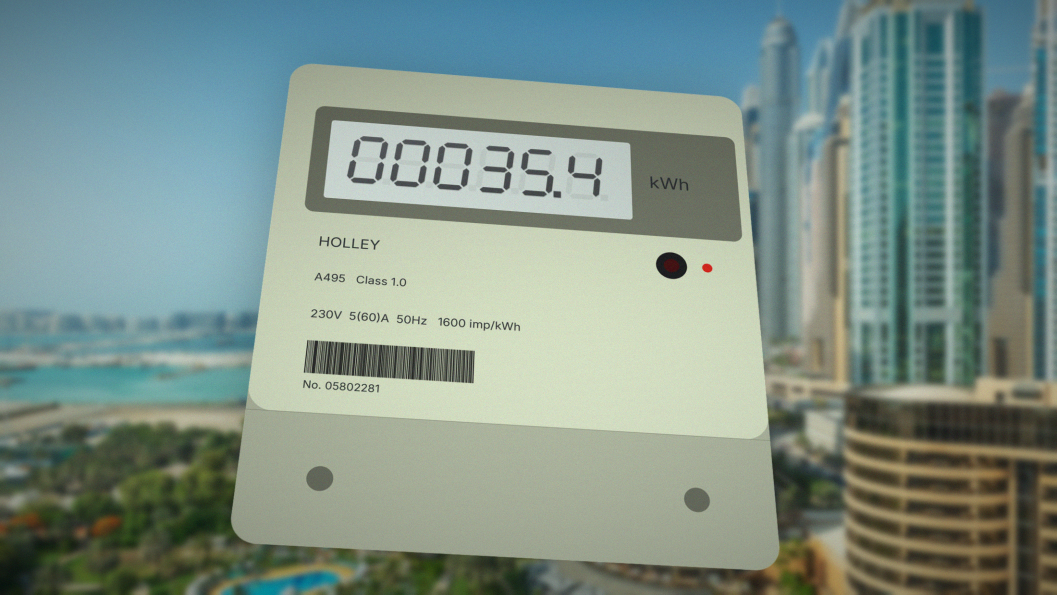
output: 35.4 (kWh)
